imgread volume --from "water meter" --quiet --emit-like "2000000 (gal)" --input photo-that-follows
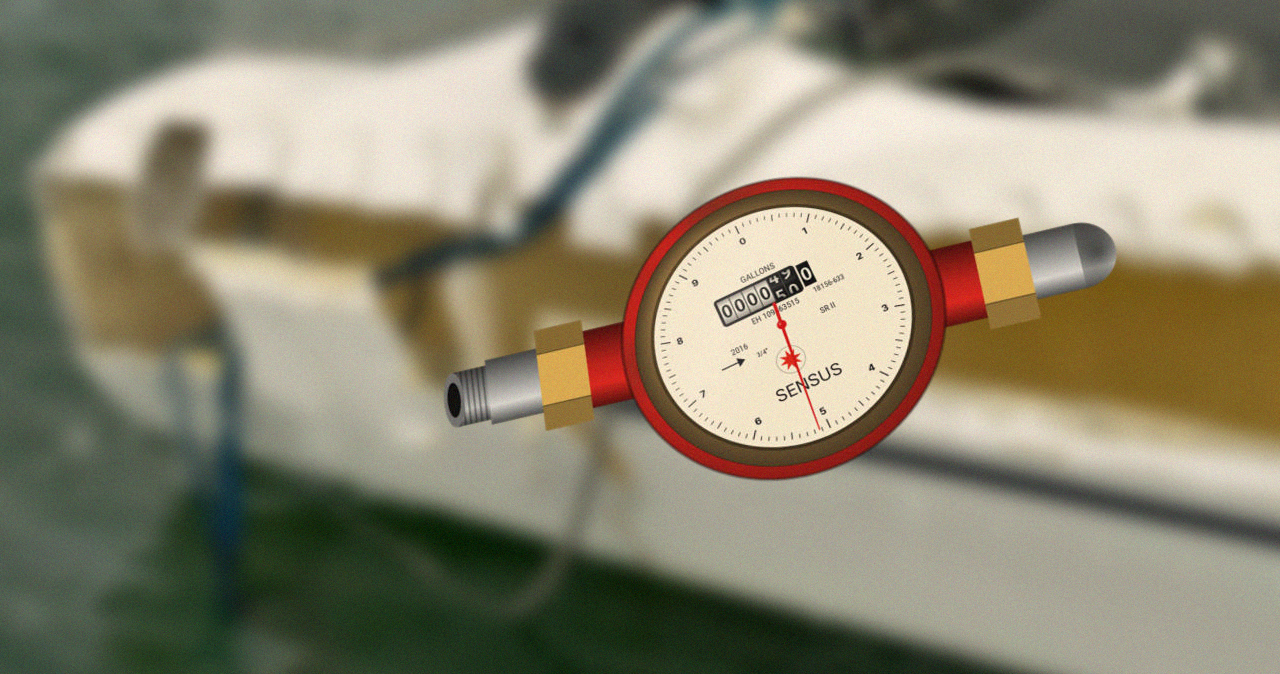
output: 495.1 (gal)
